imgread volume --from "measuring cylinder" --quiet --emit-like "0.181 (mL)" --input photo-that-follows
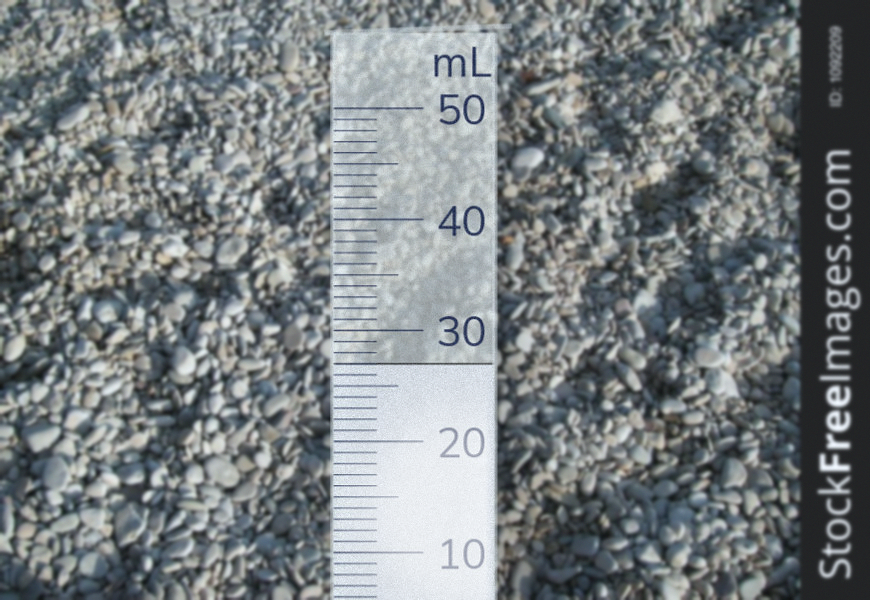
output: 27 (mL)
